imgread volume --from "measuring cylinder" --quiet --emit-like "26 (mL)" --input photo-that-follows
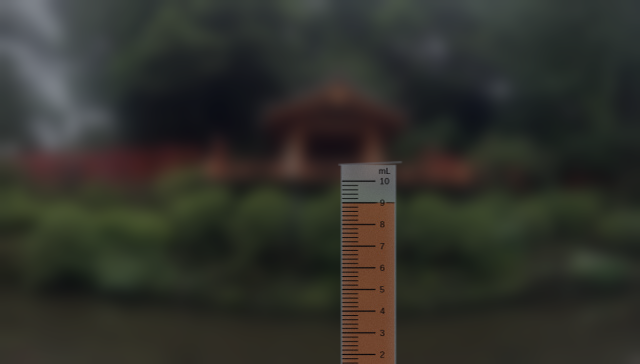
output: 9 (mL)
